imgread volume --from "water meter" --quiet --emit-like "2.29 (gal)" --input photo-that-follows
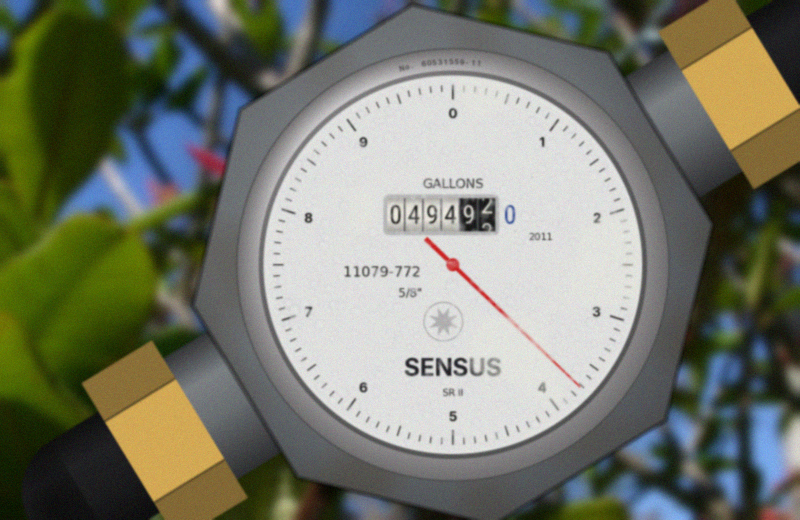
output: 494923.7 (gal)
